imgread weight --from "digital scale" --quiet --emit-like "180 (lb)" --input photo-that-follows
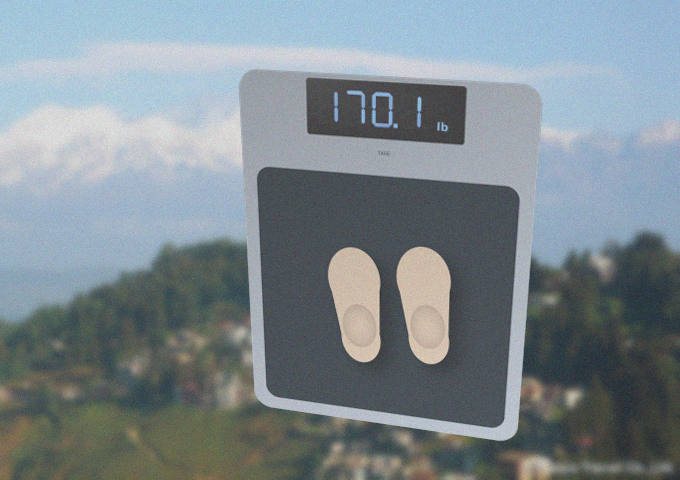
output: 170.1 (lb)
